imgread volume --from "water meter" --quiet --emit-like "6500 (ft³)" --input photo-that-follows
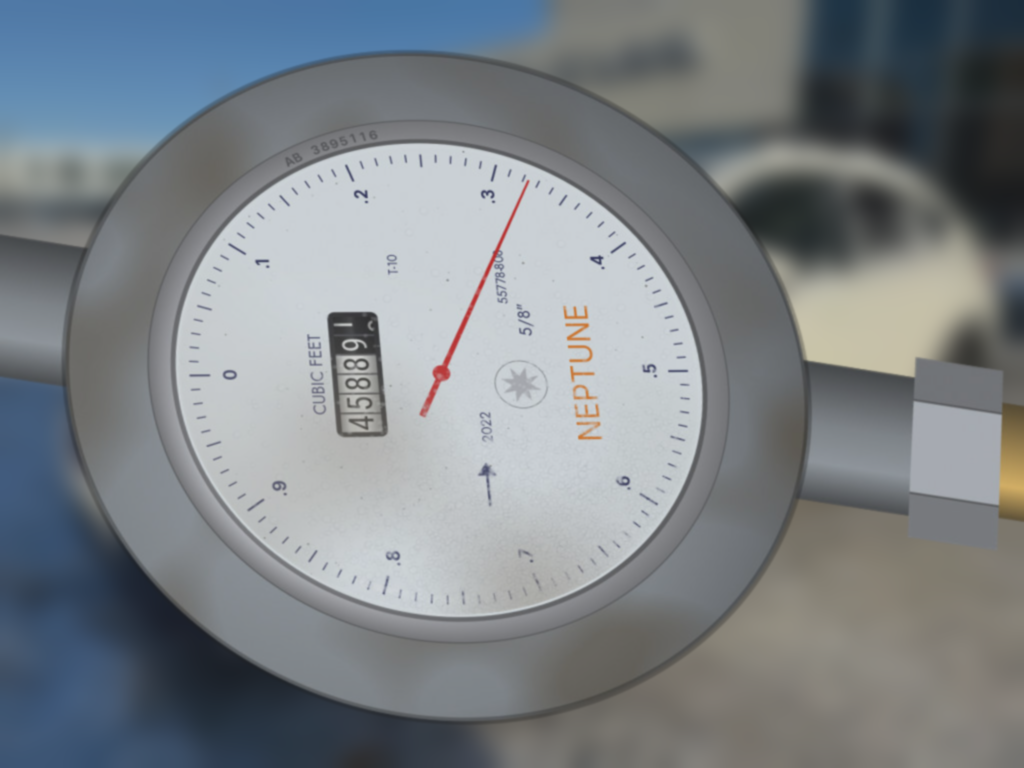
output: 458891.32 (ft³)
